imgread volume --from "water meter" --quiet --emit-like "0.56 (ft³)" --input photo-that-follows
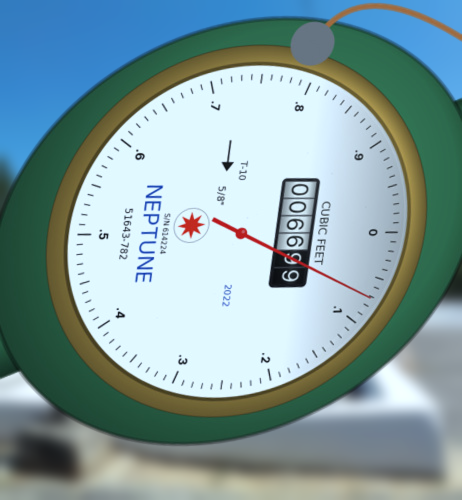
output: 6699.07 (ft³)
